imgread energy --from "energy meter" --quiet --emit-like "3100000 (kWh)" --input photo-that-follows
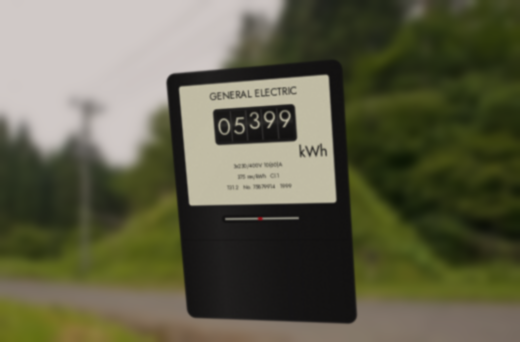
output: 5399 (kWh)
